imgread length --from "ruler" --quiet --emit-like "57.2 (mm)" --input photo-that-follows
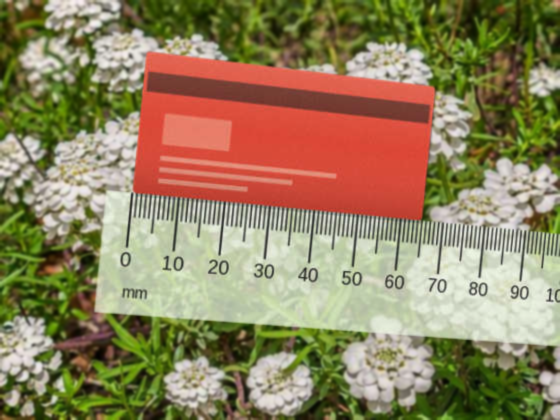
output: 65 (mm)
